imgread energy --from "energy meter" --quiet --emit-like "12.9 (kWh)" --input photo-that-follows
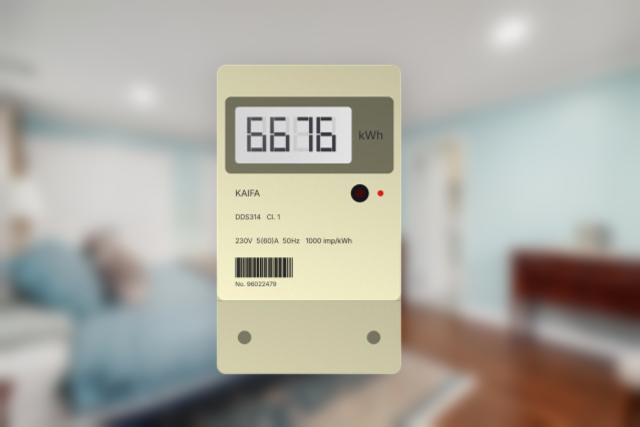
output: 6676 (kWh)
